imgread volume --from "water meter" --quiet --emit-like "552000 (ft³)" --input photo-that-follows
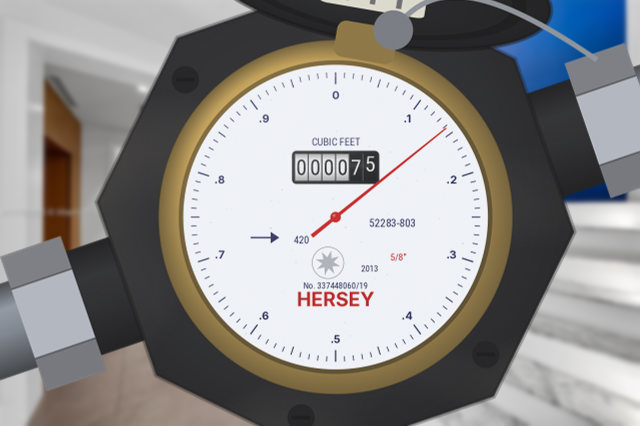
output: 75.14 (ft³)
